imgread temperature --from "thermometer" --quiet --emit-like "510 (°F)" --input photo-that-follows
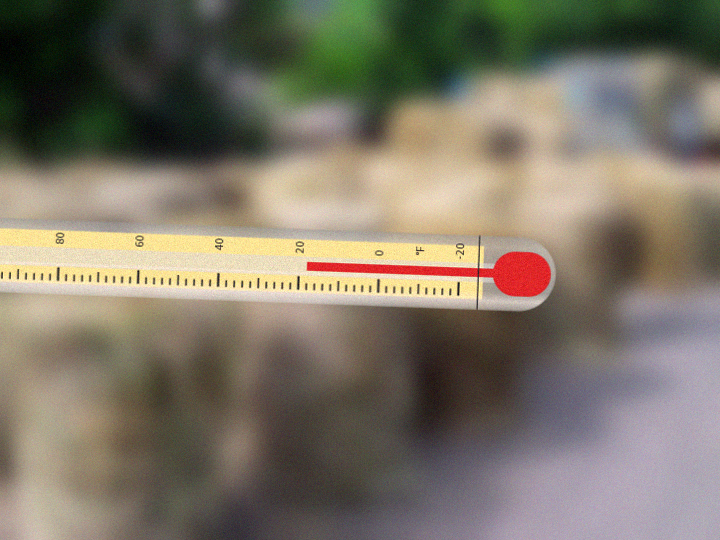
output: 18 (°F)
